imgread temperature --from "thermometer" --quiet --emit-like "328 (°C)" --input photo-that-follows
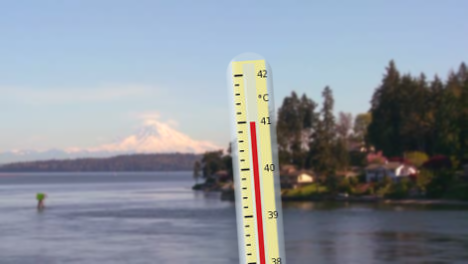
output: 41 (°C)
